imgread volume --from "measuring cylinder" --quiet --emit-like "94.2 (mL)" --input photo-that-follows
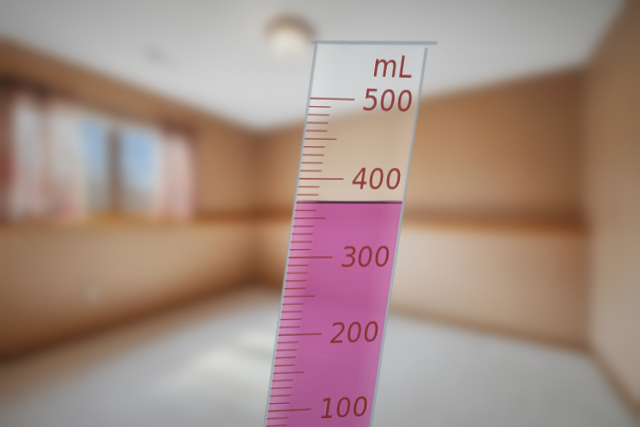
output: 370 (mL)
